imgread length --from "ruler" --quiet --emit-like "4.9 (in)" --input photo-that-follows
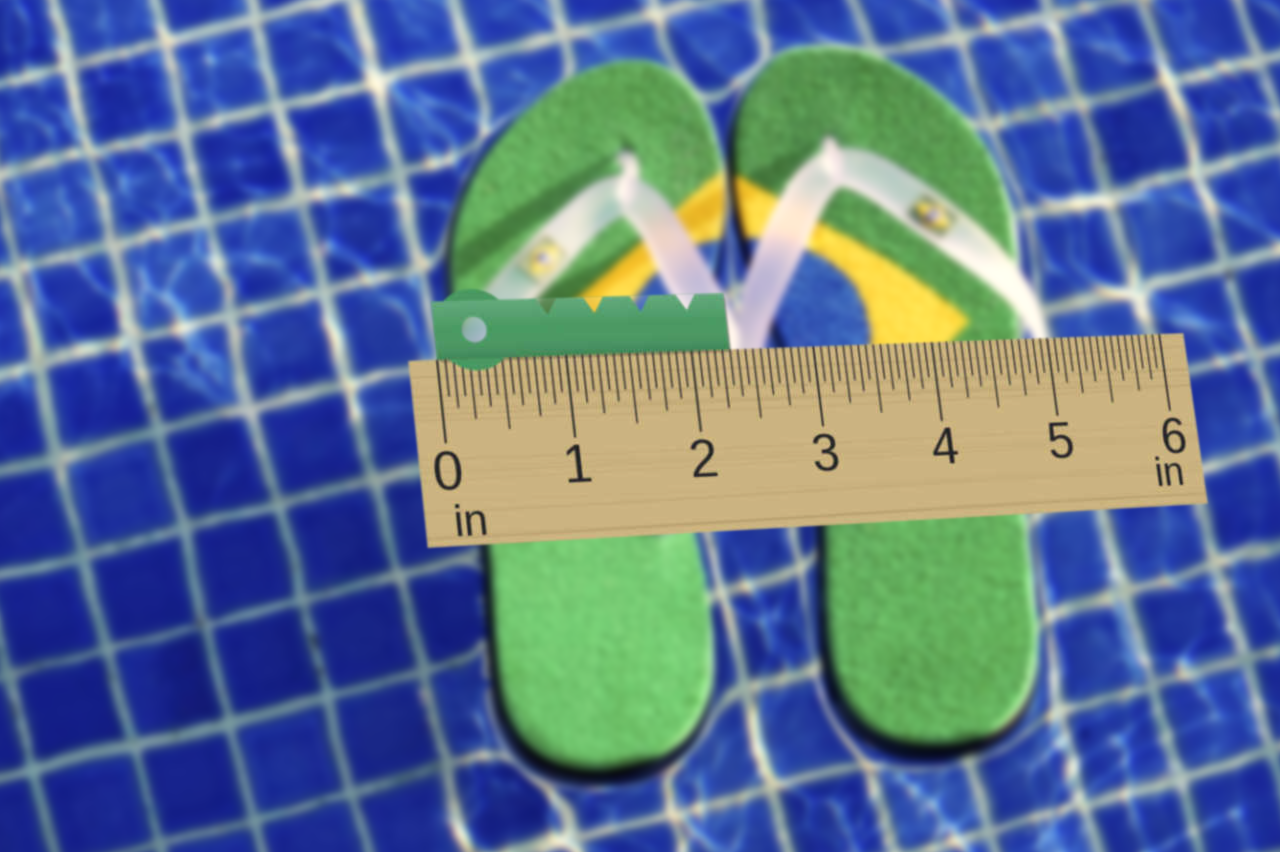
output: 2.3125 (in)
